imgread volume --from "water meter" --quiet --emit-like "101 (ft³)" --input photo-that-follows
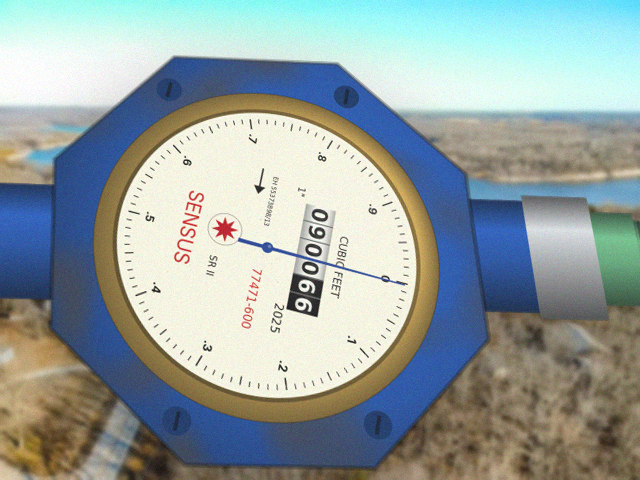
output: 90066.00 (ft³)
